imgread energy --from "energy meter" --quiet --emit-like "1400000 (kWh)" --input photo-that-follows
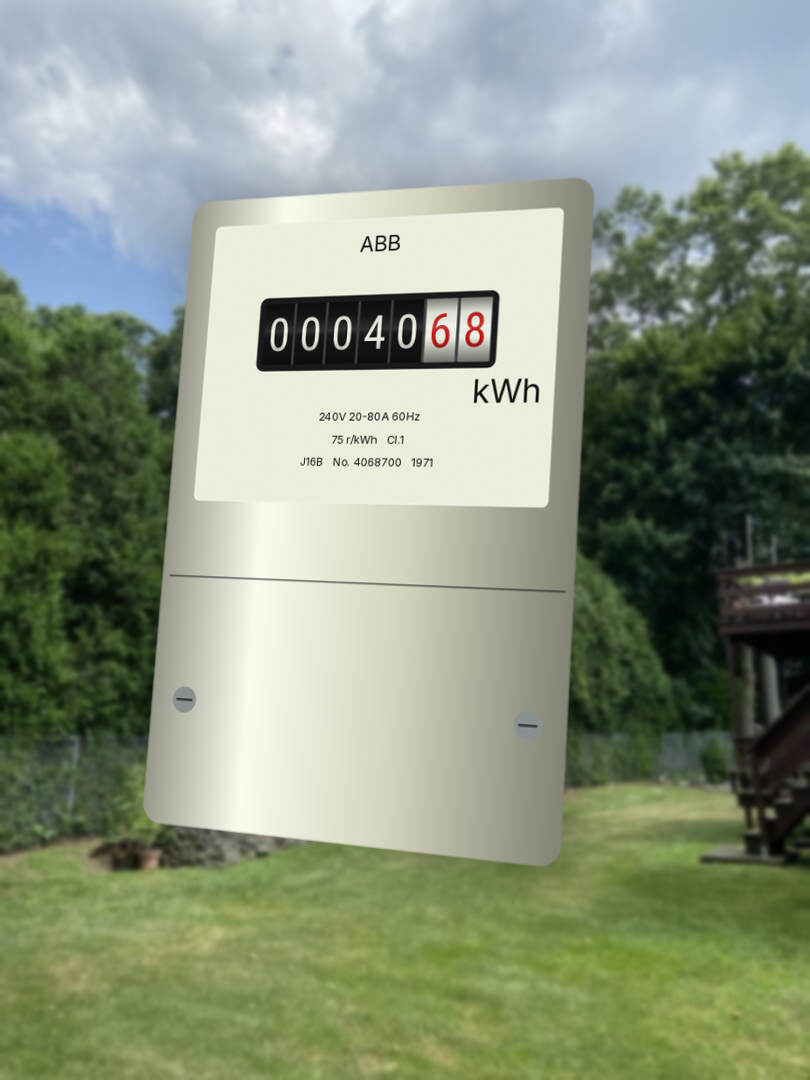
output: 40.68 (kWh)
